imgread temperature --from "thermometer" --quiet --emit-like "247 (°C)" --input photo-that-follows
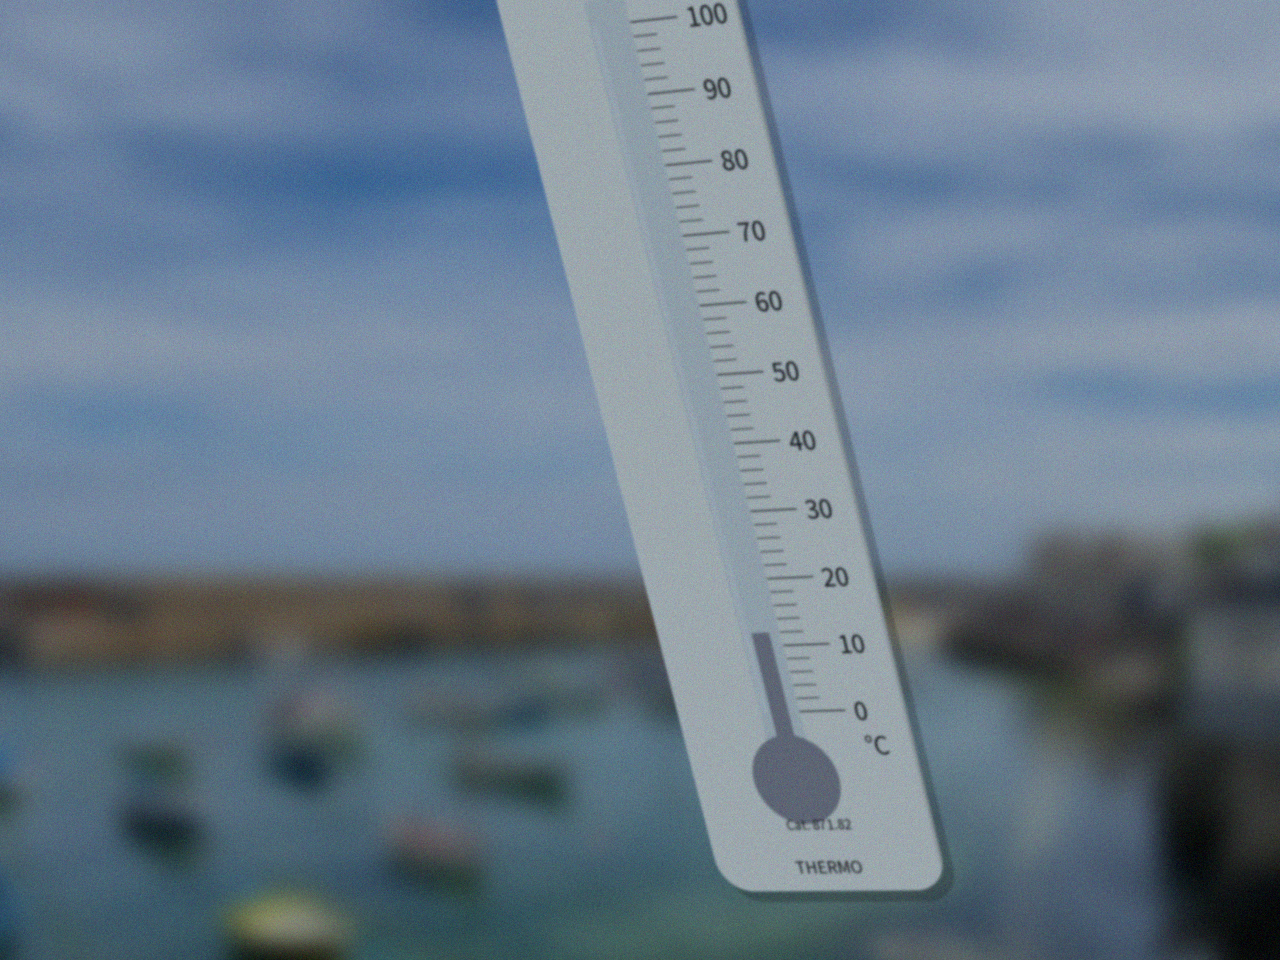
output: 12 (°C)
